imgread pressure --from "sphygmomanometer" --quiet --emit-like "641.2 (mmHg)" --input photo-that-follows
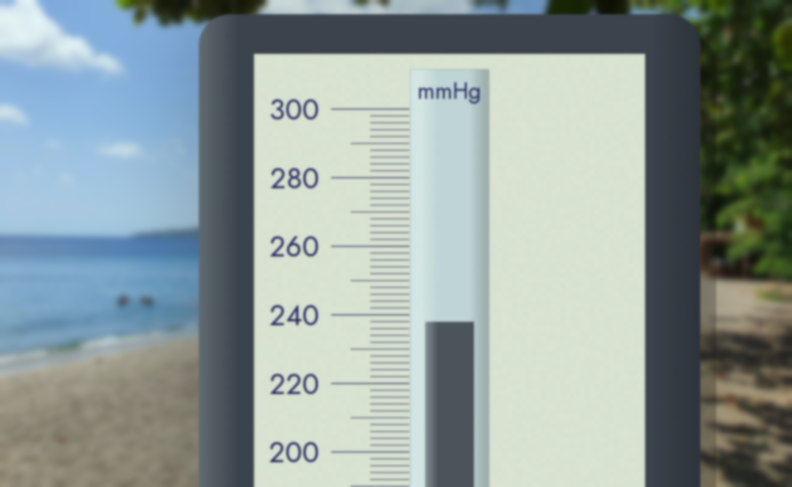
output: 238 (mmHg)
